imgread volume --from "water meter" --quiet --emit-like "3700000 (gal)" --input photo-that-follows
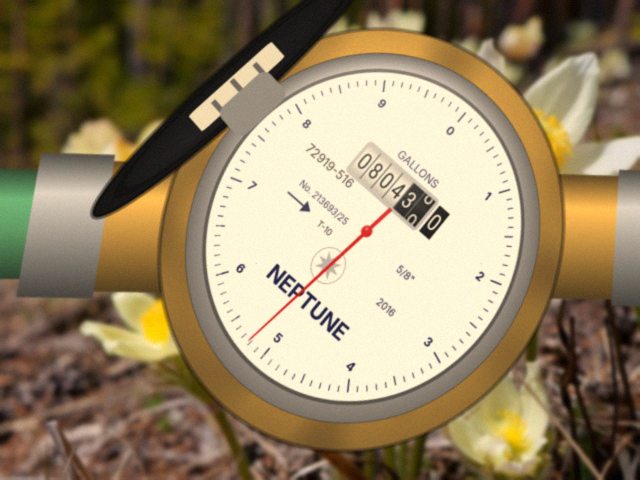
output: 804385.2 (gal)
